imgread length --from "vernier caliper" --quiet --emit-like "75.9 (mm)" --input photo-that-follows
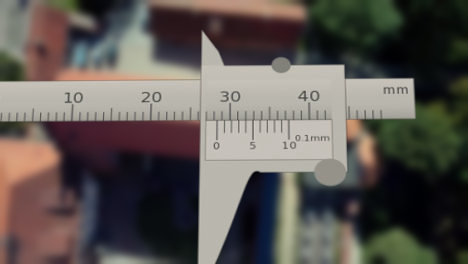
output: 28.4 (mm)
